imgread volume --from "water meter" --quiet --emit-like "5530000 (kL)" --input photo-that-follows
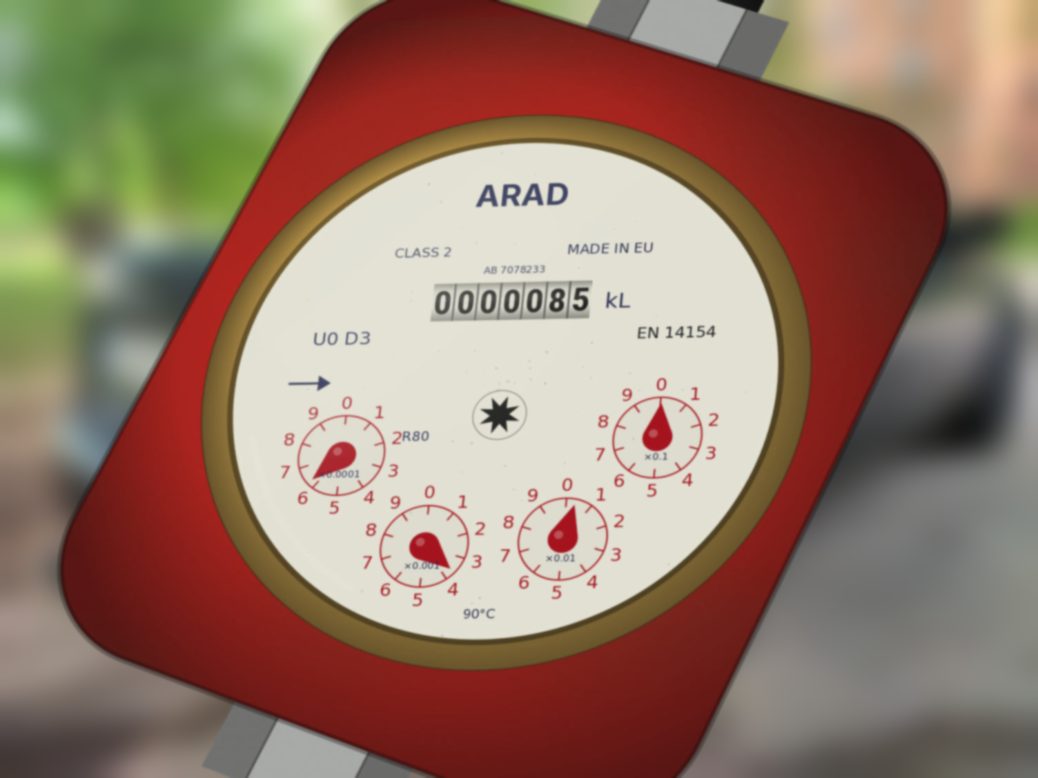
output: 85.0036 (kL)
